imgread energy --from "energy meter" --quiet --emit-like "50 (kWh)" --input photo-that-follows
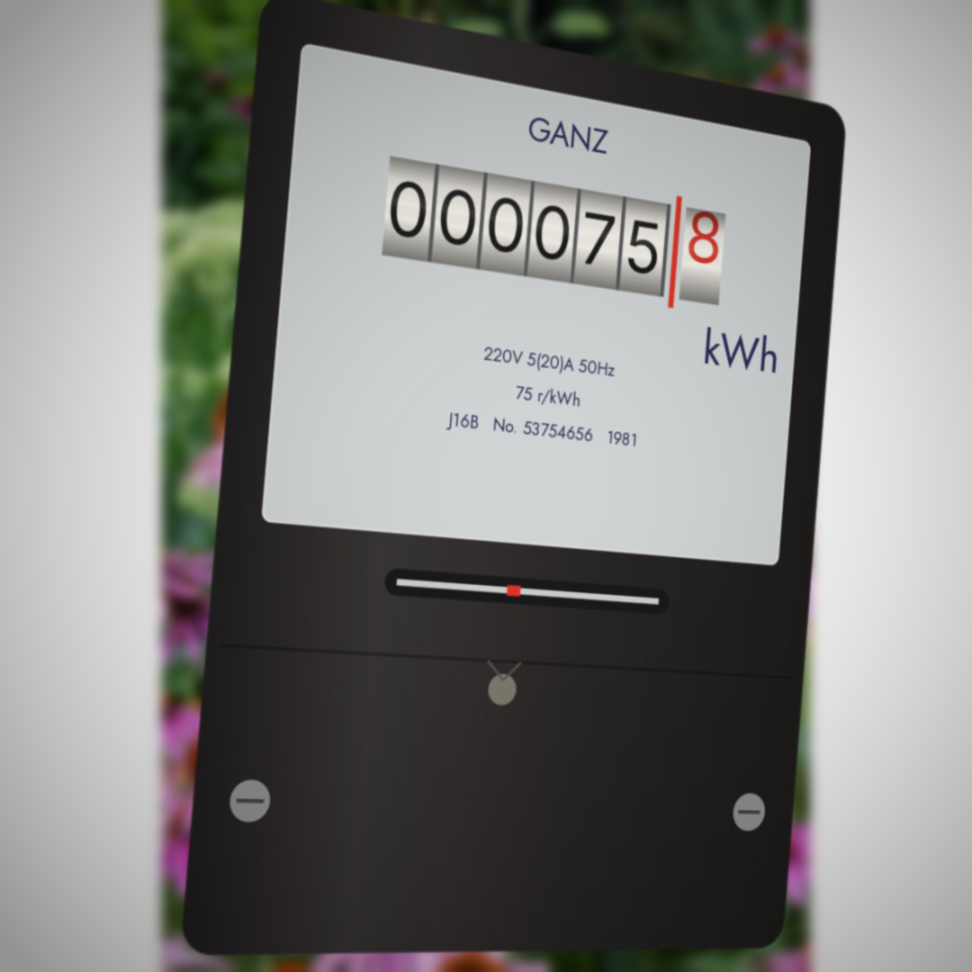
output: 75.8 (kWh)
